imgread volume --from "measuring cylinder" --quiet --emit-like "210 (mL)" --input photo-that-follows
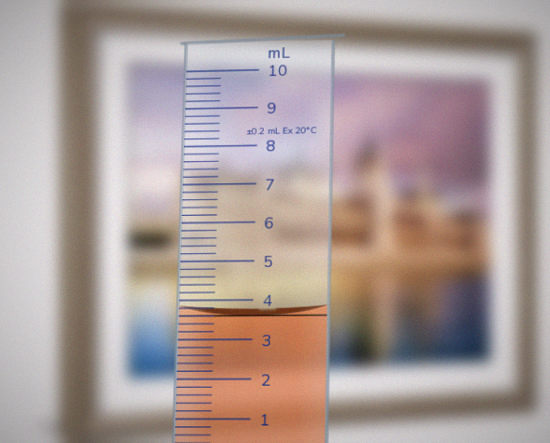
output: 3.6 (mL)
